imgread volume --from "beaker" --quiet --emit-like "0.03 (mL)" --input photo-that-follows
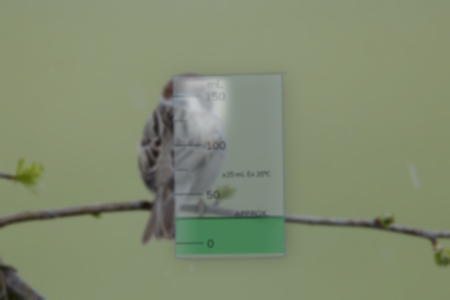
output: 25 (mL)
